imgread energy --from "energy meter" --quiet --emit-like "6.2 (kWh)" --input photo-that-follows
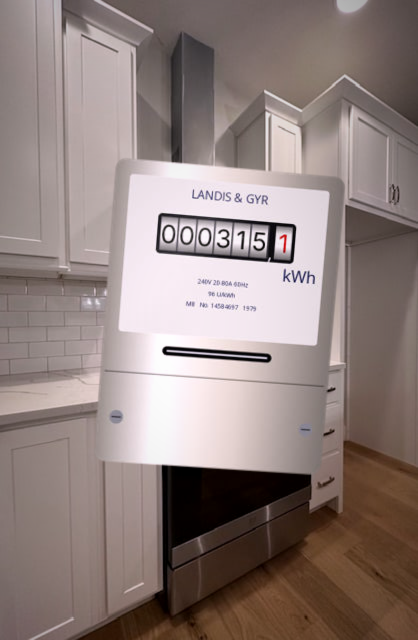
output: 315.1 (kWh)
